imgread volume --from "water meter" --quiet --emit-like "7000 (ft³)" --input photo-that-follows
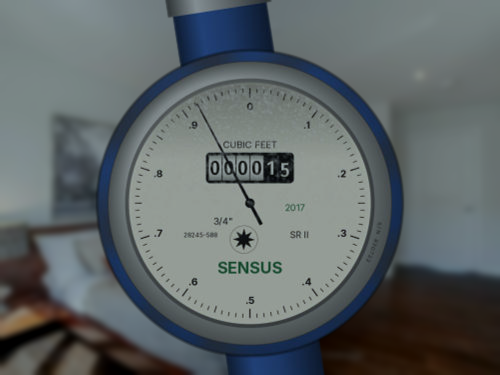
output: 14.92 (ft³)
